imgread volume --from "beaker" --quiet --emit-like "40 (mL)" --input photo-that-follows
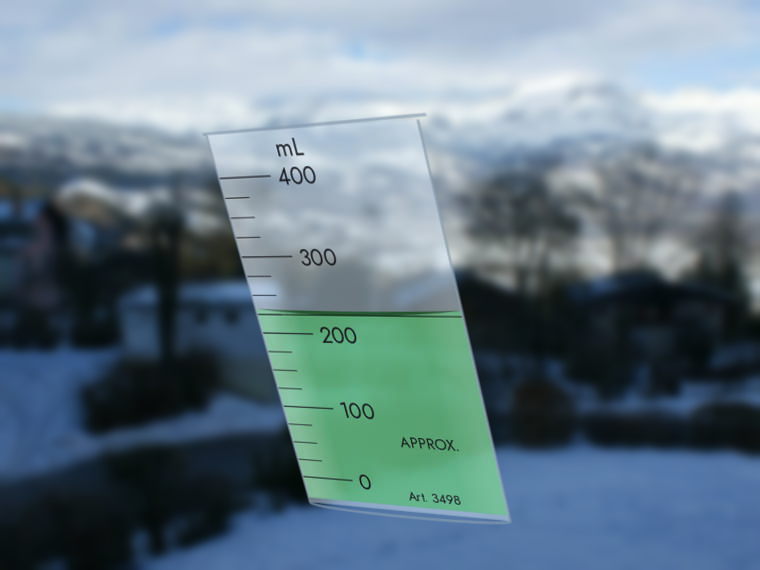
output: 225 (mL)
